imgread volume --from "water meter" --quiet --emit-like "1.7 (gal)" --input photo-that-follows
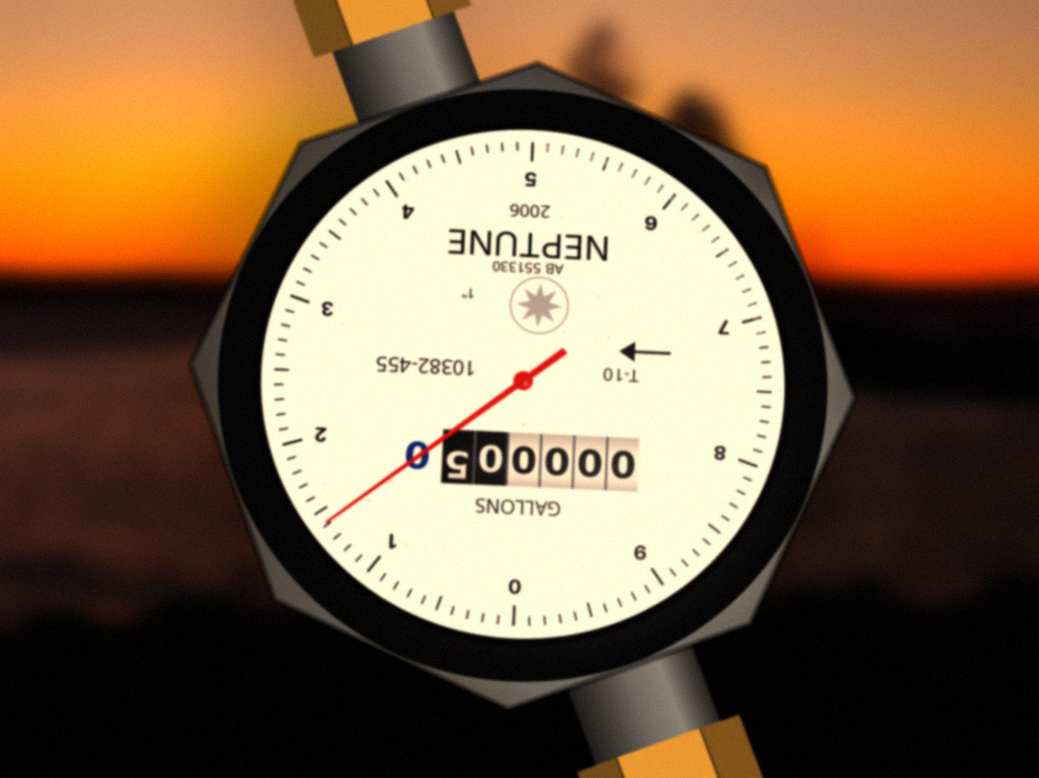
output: 51.4 (gal)
